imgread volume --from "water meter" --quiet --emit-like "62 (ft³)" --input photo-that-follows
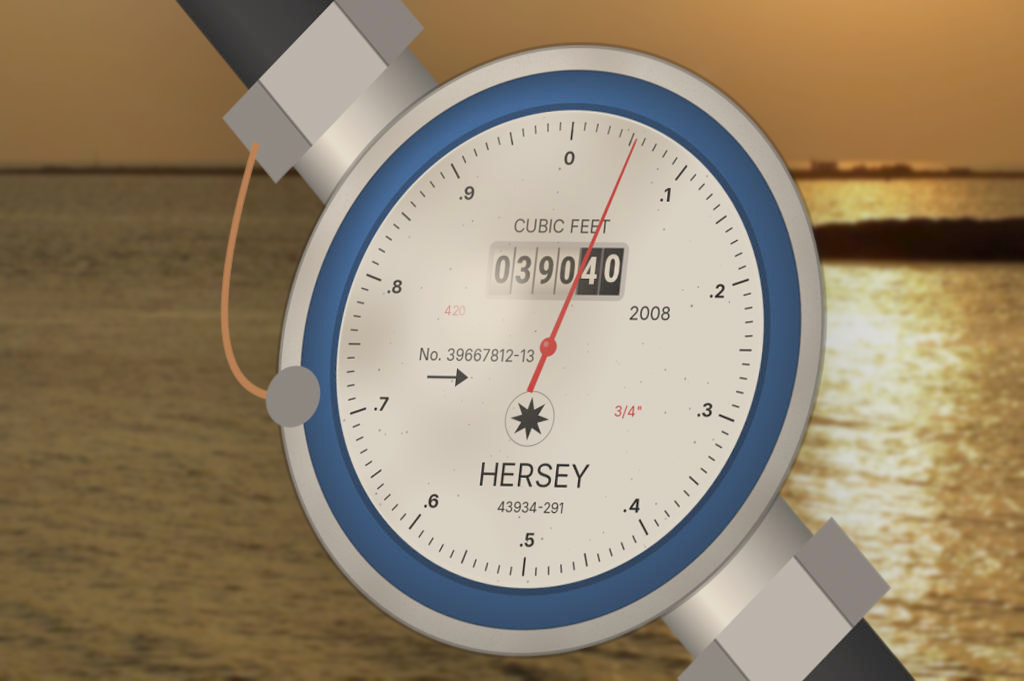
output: 39040.05 (ft³)
